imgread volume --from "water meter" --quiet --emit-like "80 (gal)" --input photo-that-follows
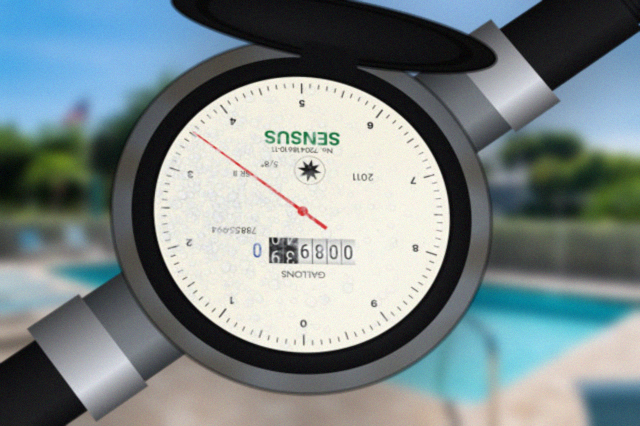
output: 89393.5 (gal)
